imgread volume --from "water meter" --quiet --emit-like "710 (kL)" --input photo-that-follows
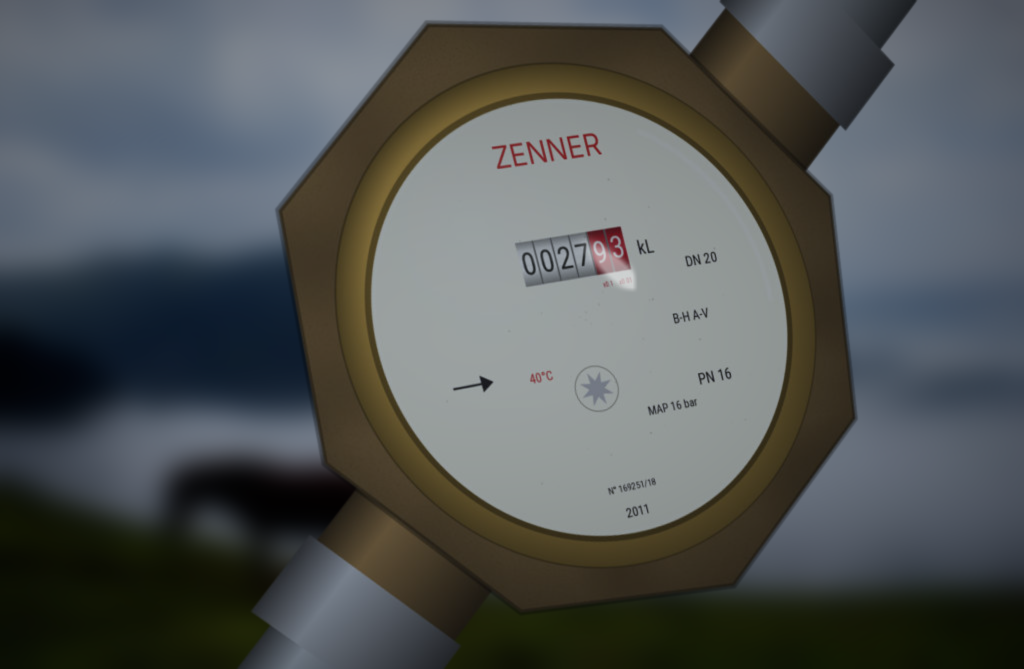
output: 27.93 (kL)
